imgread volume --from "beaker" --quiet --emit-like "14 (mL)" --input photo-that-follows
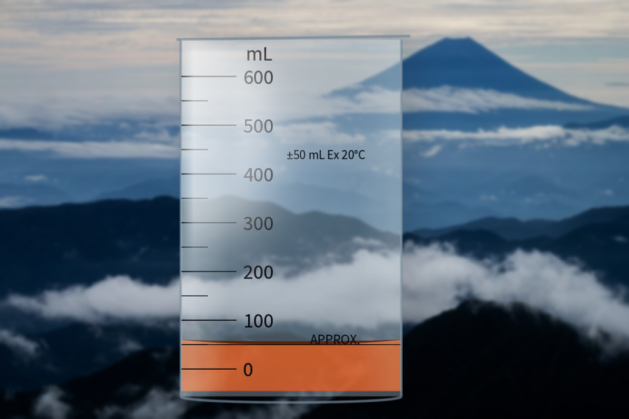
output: 50 (mL)
